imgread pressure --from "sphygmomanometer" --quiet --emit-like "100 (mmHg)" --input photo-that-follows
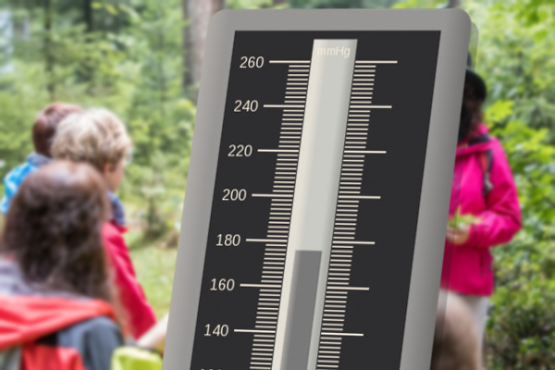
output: 176 (mmHg)
